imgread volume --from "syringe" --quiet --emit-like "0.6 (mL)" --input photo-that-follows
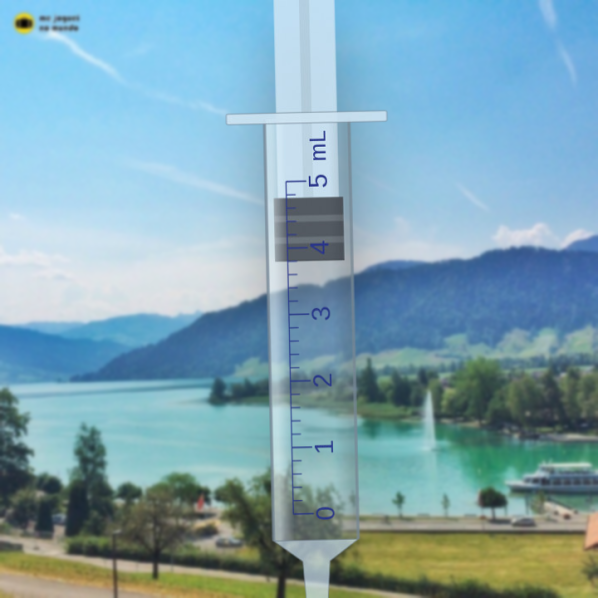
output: 3.8 (mL)
